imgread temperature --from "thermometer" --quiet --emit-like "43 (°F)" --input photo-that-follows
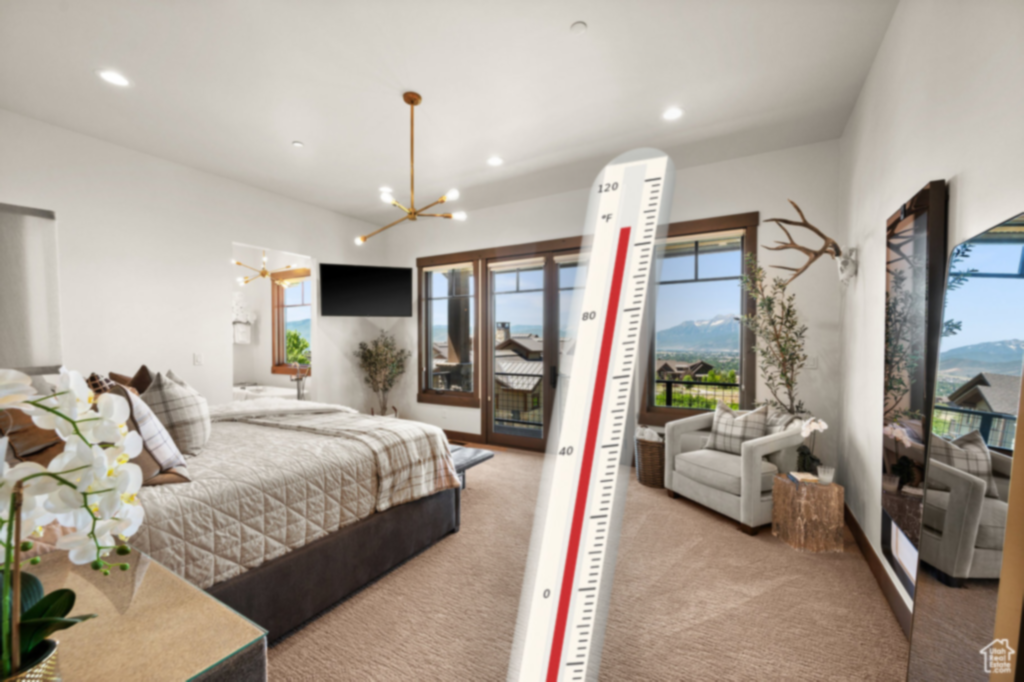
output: 106 (°F)
